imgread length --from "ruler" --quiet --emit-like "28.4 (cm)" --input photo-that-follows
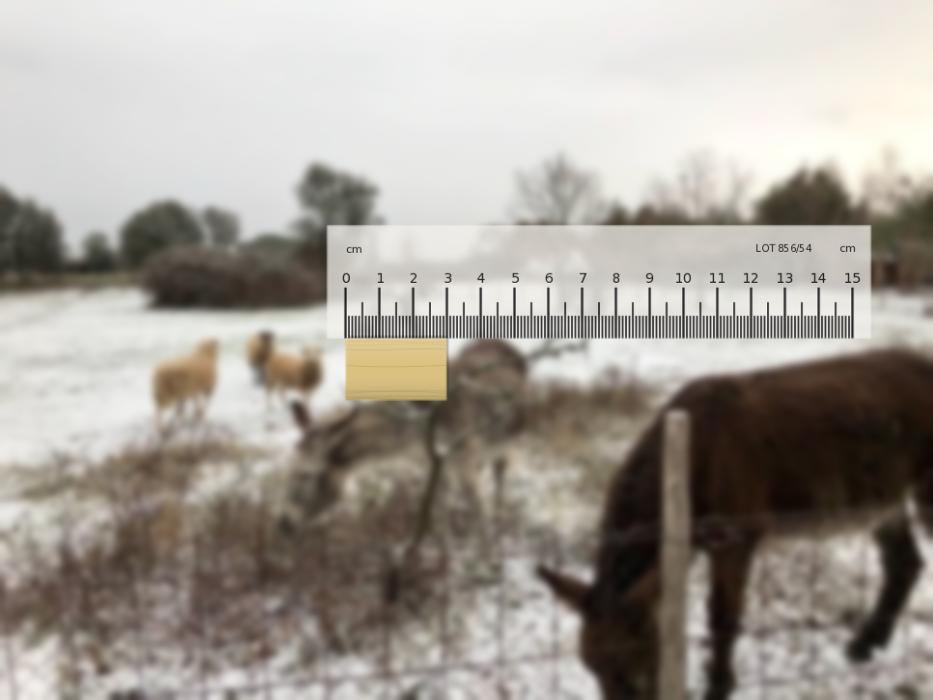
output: 3 (cm)
